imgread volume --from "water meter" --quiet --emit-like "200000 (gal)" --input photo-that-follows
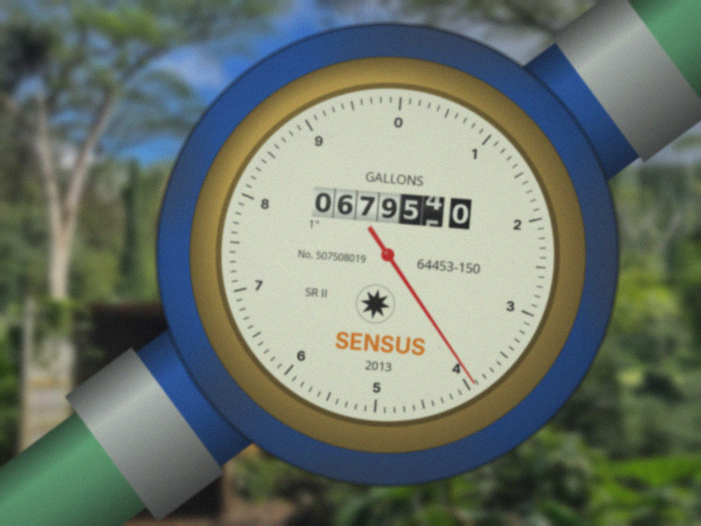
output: 679543.9 (gal)
